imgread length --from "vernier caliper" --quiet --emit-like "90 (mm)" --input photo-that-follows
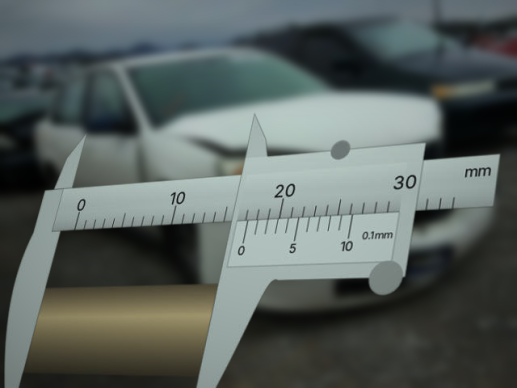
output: 17.2 (mm)
